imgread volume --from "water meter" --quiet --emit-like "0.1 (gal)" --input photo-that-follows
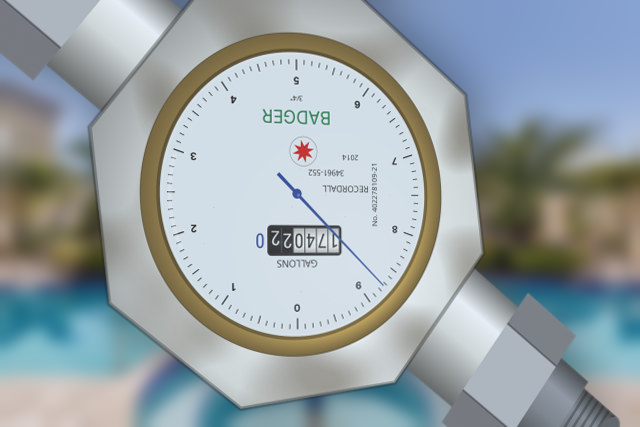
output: 1740218.7 (gal)
